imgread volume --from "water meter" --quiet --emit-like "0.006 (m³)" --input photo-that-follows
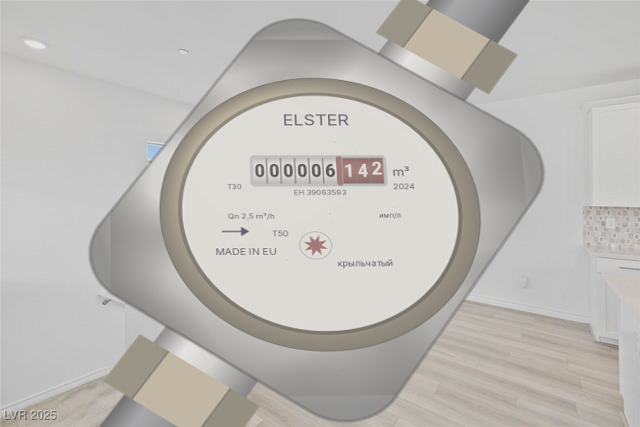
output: 6.142 (m³)
